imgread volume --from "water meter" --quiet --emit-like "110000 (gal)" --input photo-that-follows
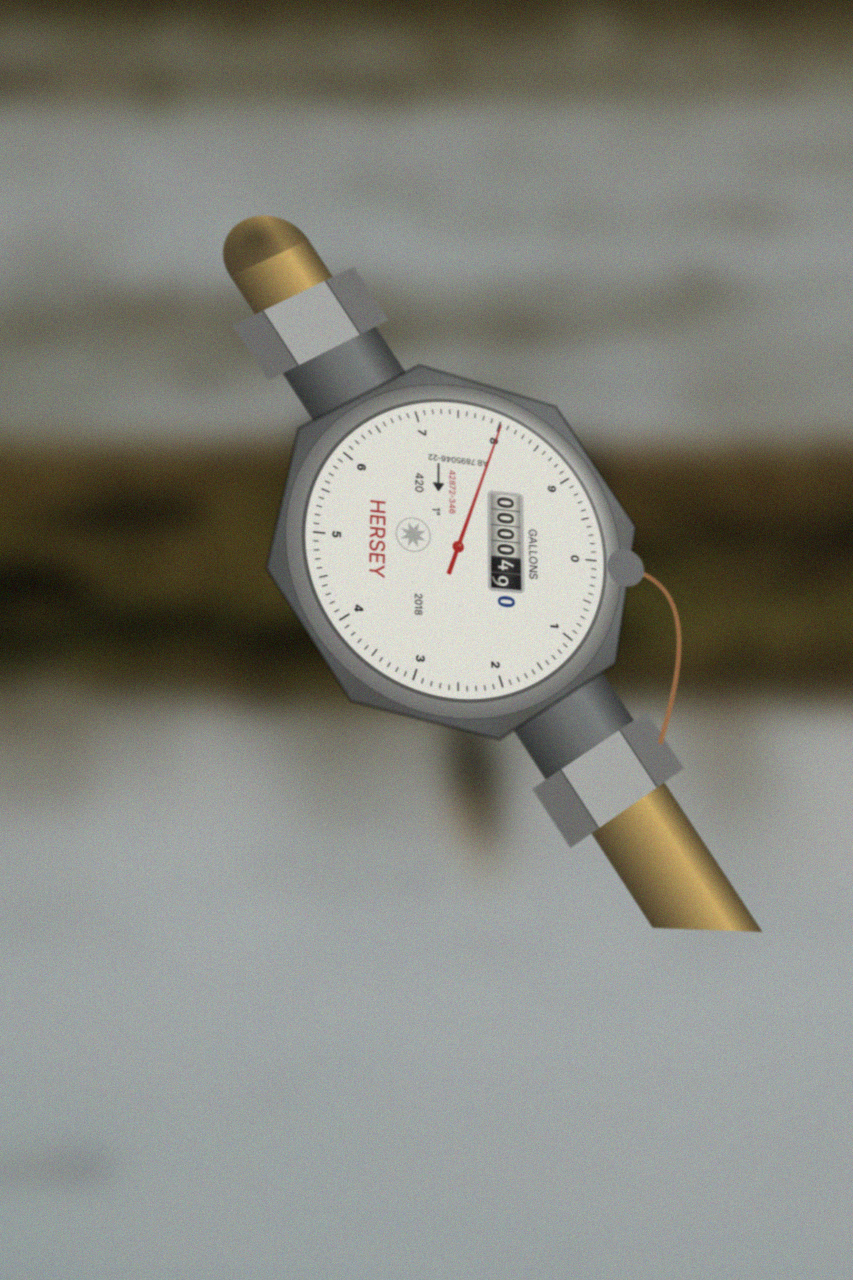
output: 488.0 (gal)
